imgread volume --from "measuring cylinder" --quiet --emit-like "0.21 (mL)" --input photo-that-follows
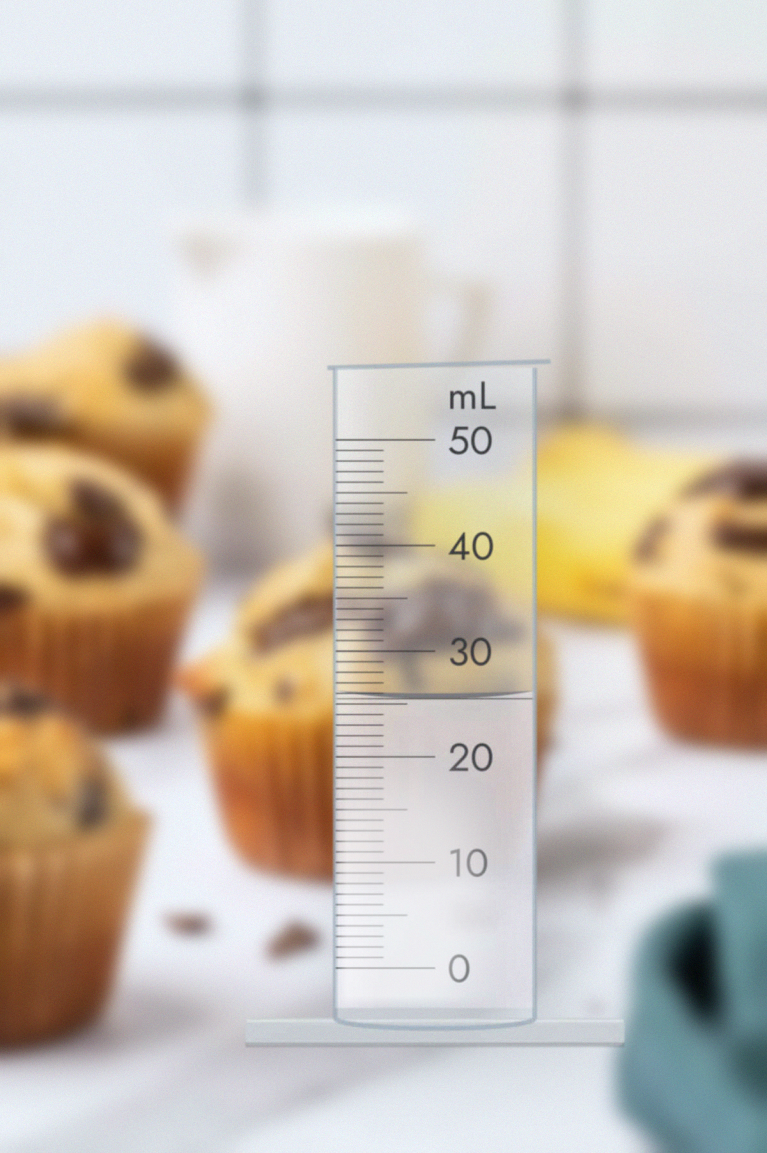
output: 25.5 (mL)
